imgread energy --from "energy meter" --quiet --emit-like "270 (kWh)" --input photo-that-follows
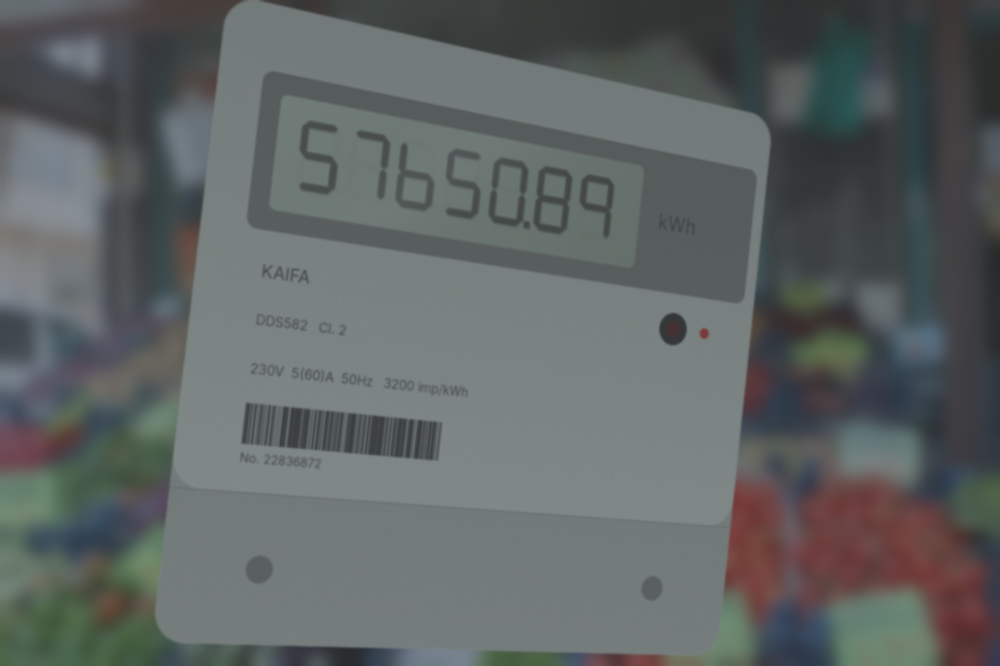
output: 57650.89 (kWh)
